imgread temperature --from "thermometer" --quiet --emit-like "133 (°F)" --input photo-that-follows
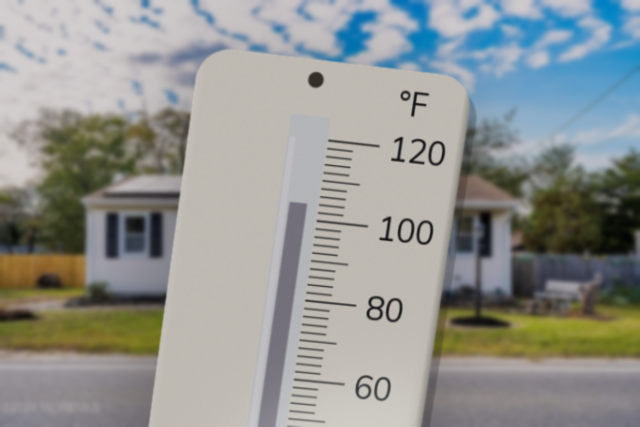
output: 104 (°F)
